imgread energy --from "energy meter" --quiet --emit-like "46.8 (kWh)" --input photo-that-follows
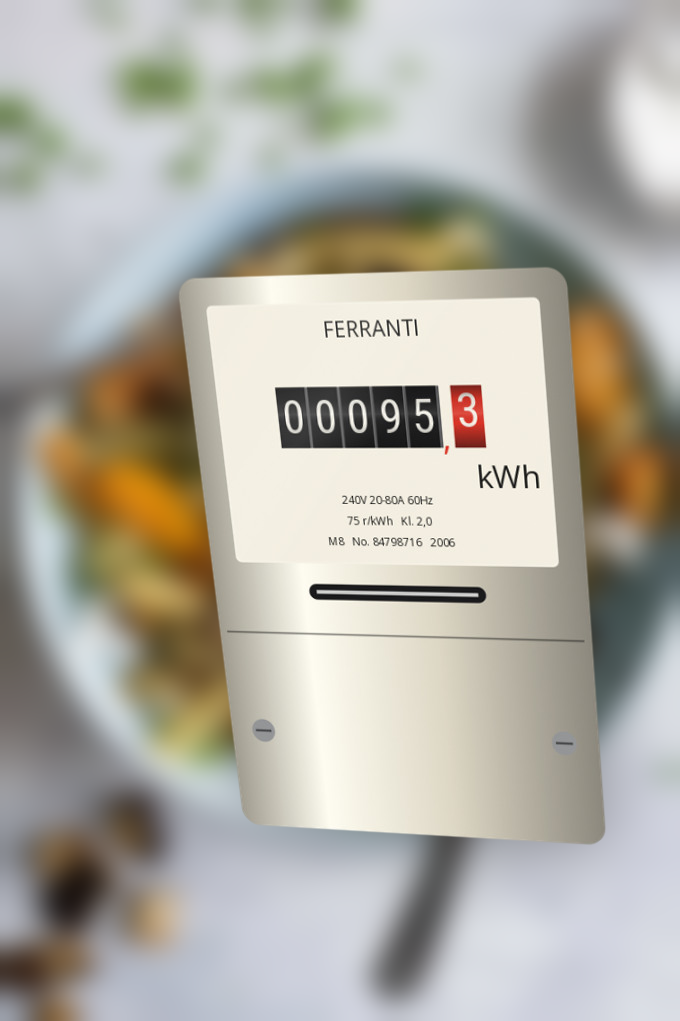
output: 95.3 (kWh)
